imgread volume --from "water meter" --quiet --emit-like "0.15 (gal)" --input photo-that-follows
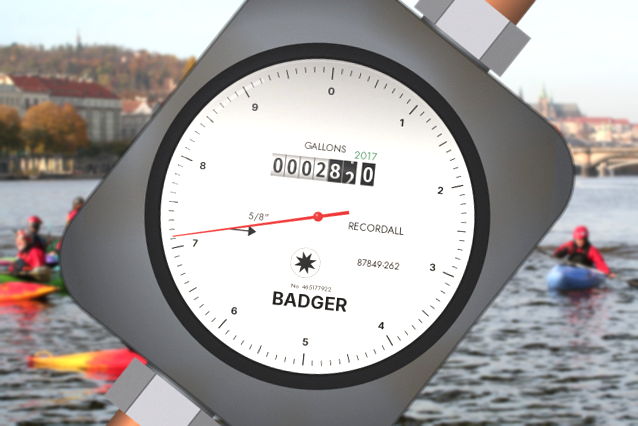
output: 2817.1 (gal)
